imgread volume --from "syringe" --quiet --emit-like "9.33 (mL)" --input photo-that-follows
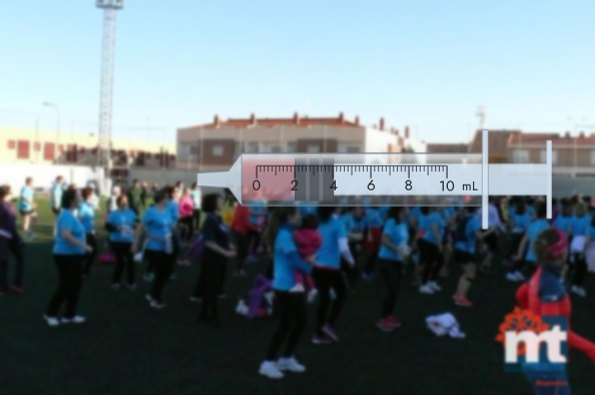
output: 2 (mL)
